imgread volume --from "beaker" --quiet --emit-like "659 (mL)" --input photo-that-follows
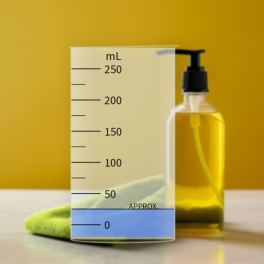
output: 25 (mL)
